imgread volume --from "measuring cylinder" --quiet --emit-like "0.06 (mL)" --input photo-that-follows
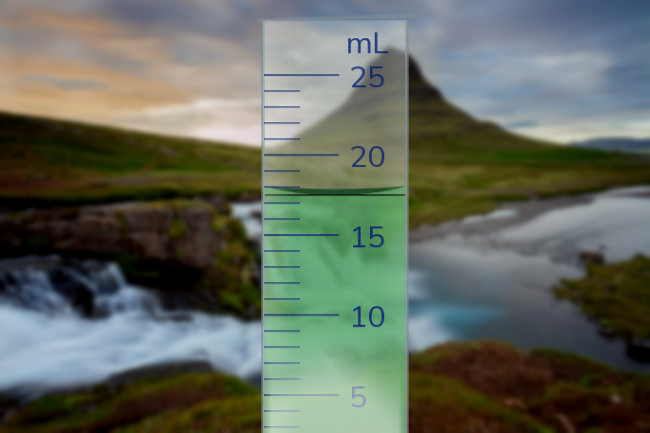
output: 17.5 (mL)
